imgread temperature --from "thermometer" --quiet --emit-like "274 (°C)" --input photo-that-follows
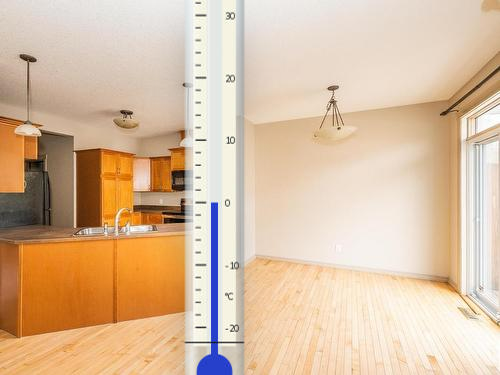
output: 0 (°C)
